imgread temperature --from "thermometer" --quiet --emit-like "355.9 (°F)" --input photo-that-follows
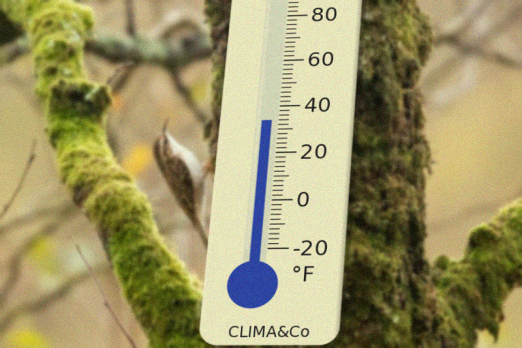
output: 34 (°F)
